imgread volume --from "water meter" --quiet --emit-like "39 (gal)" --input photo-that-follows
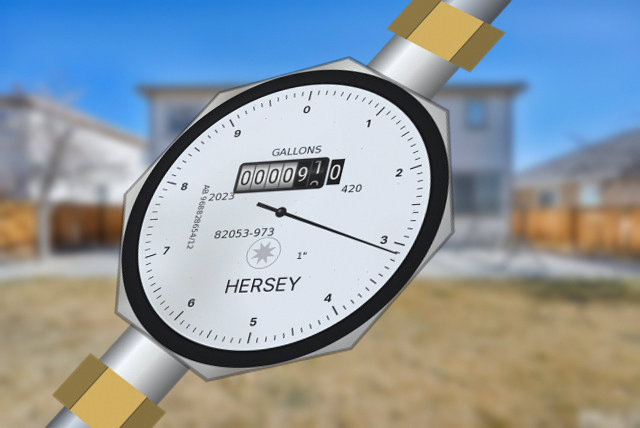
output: 913.1 (gal)
